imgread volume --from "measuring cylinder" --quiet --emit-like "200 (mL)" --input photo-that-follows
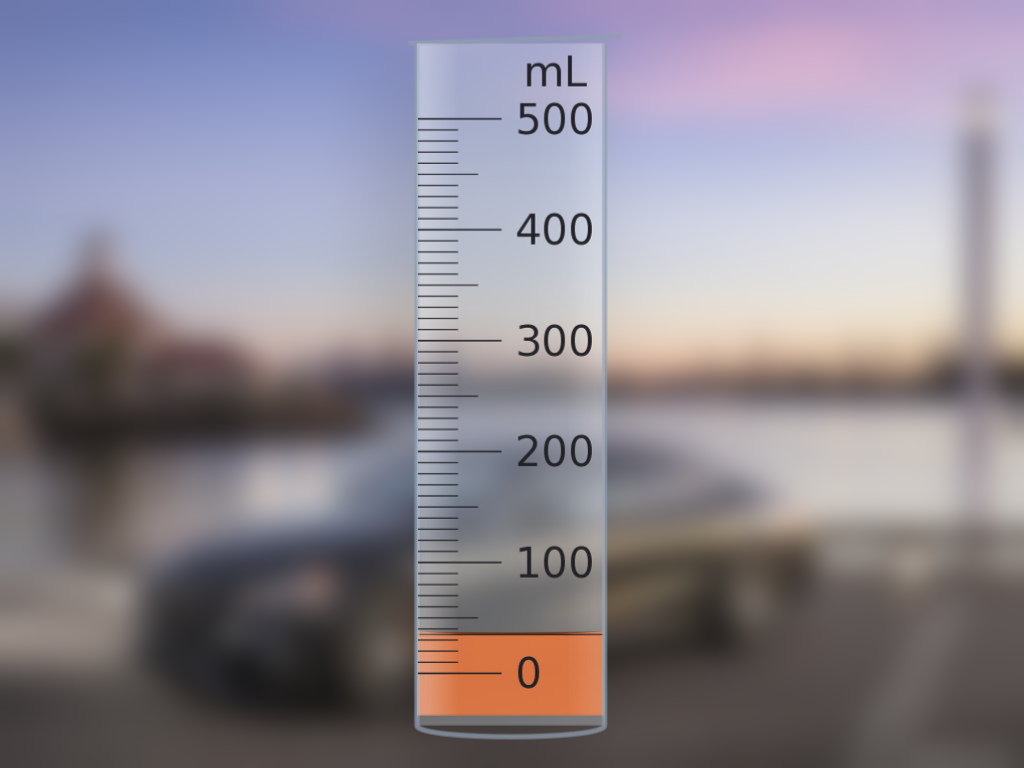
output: 35 (mL)
